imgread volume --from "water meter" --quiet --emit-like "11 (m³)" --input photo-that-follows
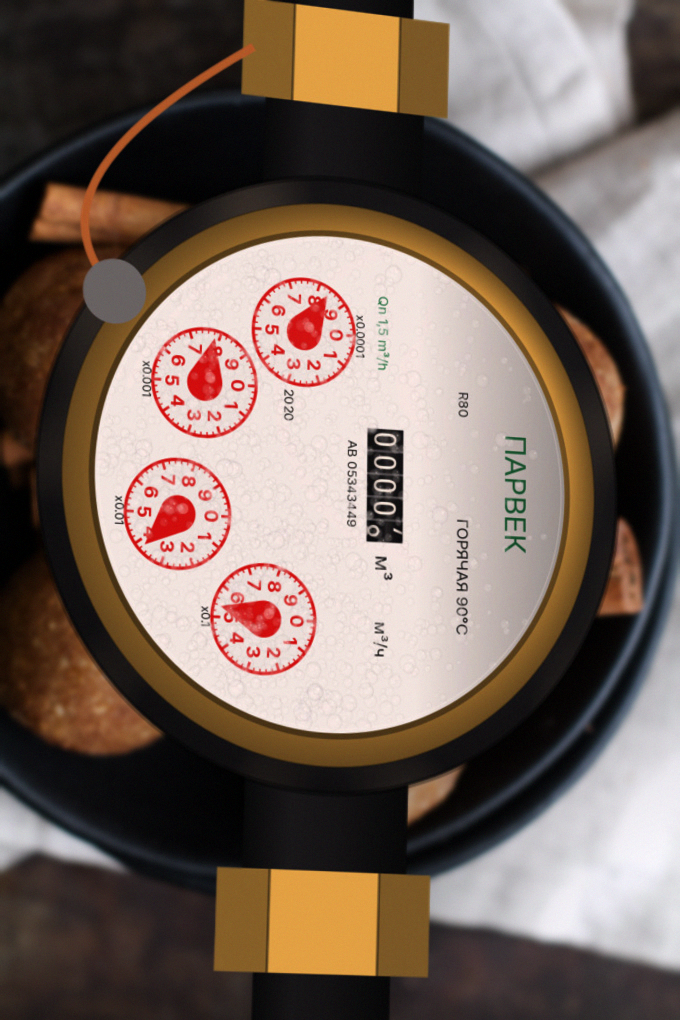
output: 7.5378 (m³)
